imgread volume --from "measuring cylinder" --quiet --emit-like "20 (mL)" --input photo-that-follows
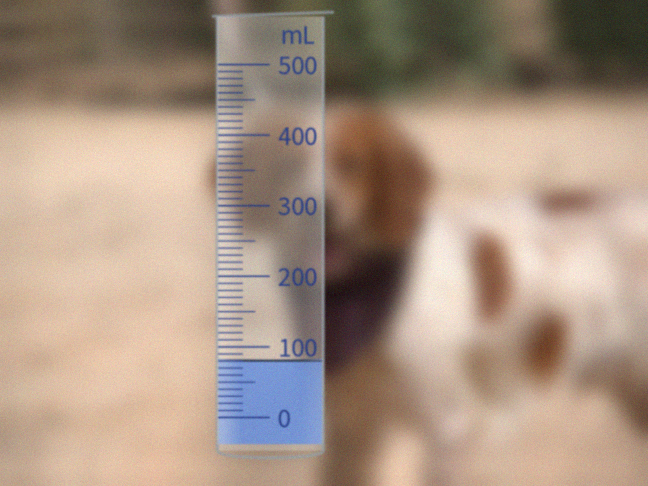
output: 80 (mL)
